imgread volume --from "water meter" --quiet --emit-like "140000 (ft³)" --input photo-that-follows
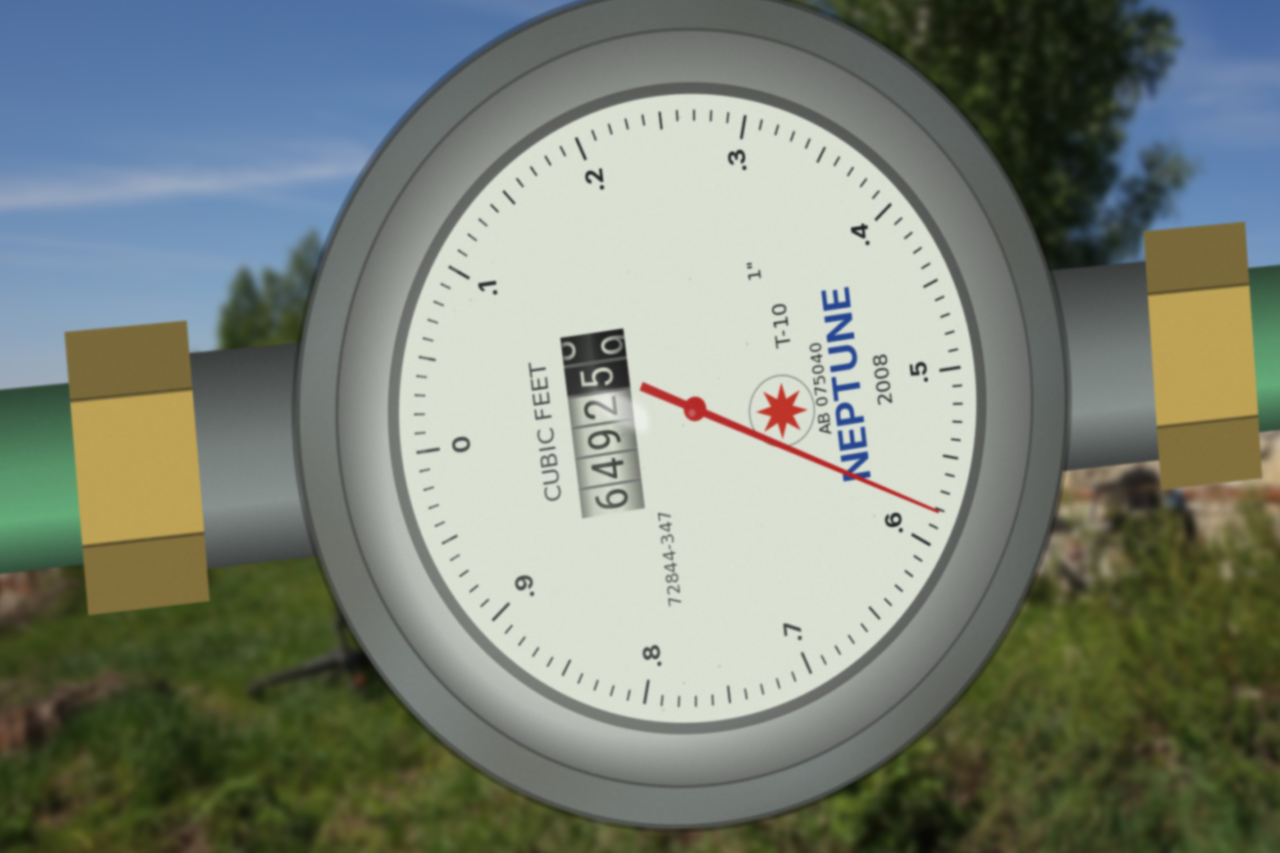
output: 649258.58 (ft³)
